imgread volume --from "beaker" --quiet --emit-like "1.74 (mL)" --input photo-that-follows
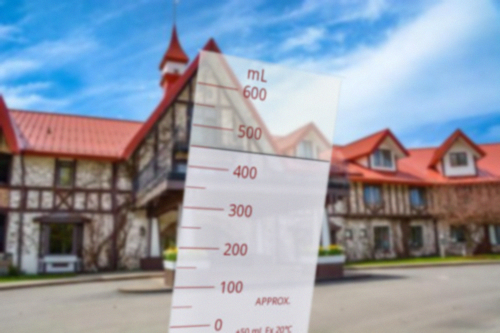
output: 450 (mL)
